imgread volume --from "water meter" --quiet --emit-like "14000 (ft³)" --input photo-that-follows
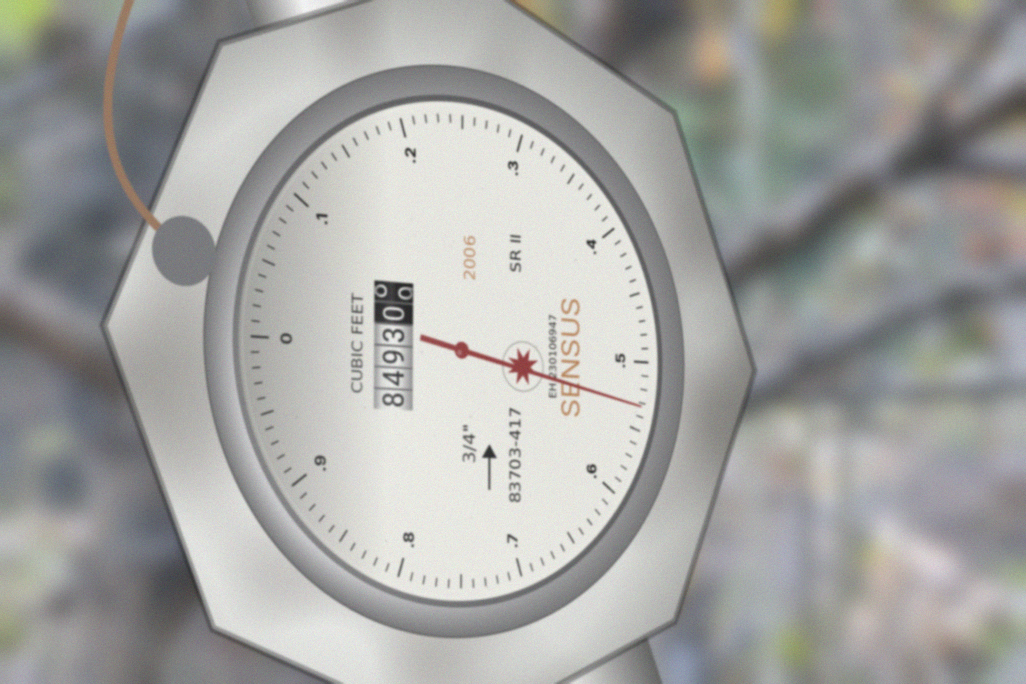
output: 849308.53 (ft³)
